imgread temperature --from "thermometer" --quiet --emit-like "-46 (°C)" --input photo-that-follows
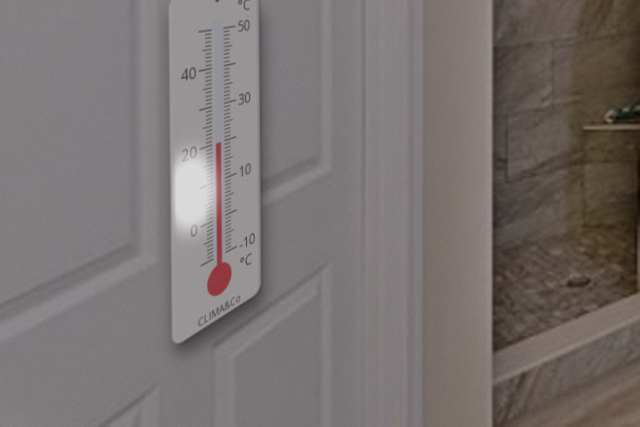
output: 20 (°C)
